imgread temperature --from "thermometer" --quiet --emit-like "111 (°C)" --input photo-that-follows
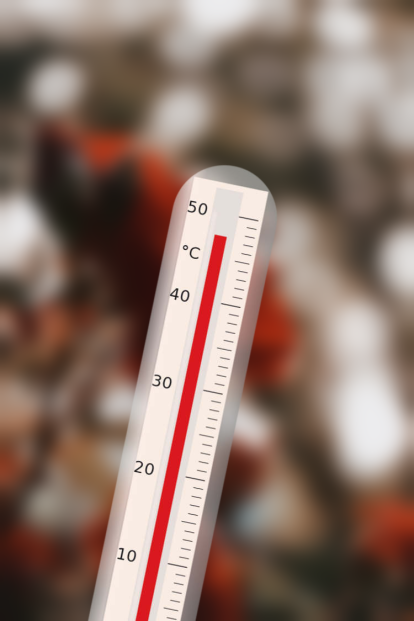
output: 47.5 (°C)
